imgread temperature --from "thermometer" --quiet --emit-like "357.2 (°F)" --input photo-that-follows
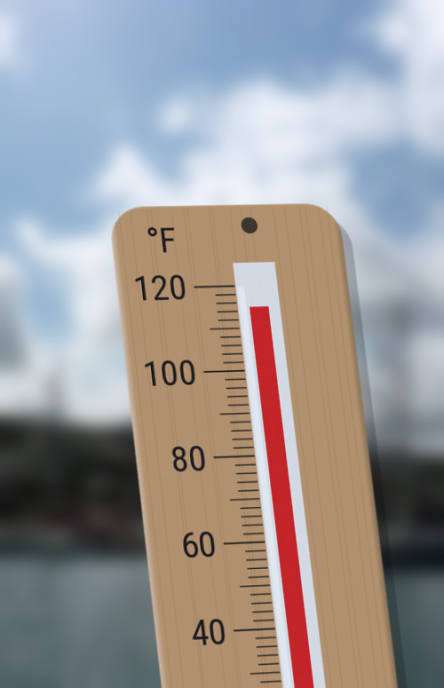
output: 115 (°F)
